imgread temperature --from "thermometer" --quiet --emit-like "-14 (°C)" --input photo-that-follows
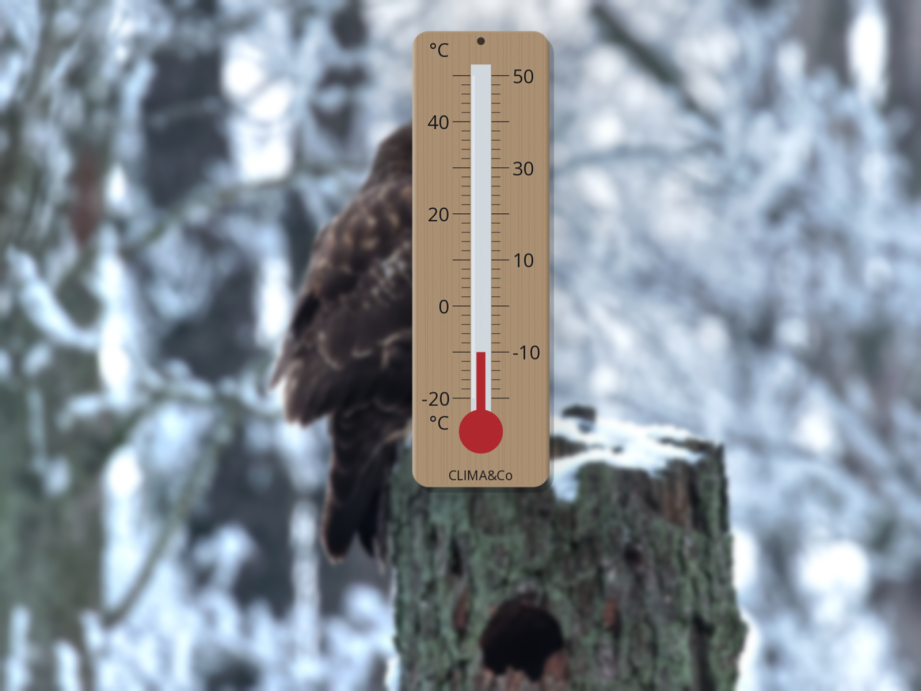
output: -10 (°C)
